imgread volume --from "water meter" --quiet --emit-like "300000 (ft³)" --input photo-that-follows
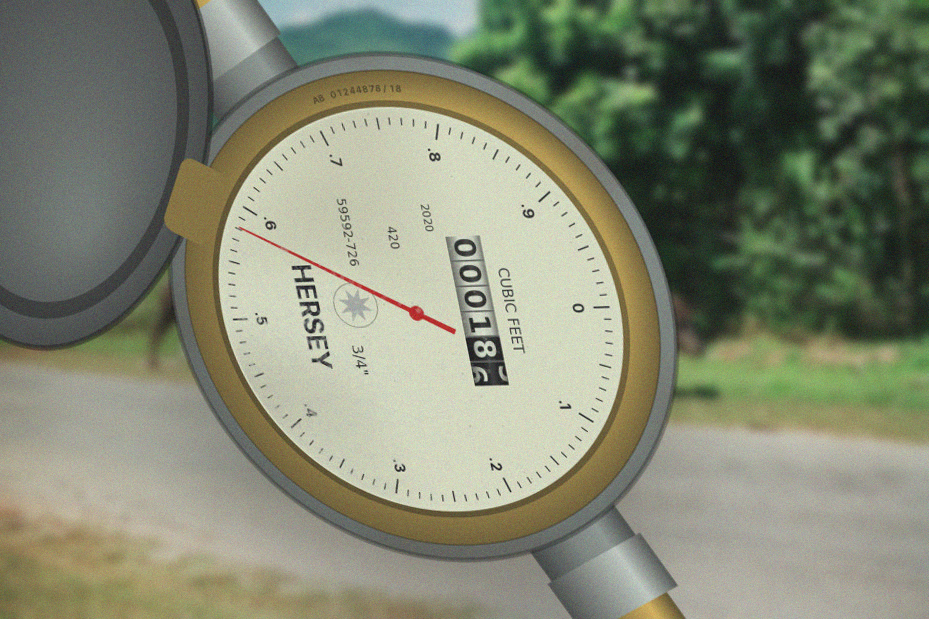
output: 185.58 (ft³)
